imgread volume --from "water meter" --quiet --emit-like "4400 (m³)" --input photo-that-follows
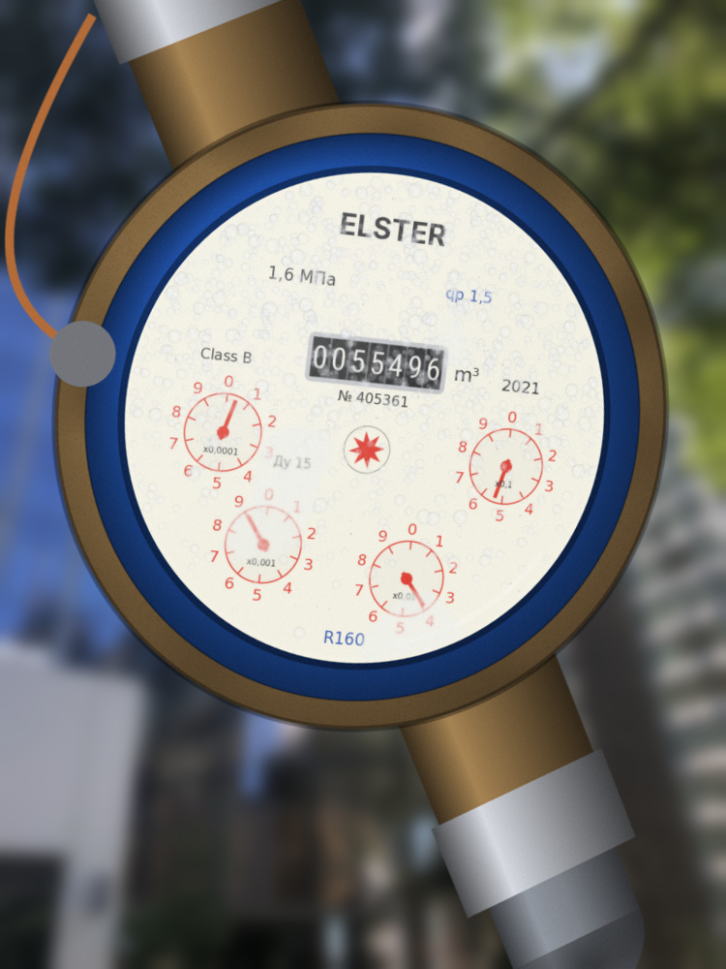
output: 55496.5390 (m³)
